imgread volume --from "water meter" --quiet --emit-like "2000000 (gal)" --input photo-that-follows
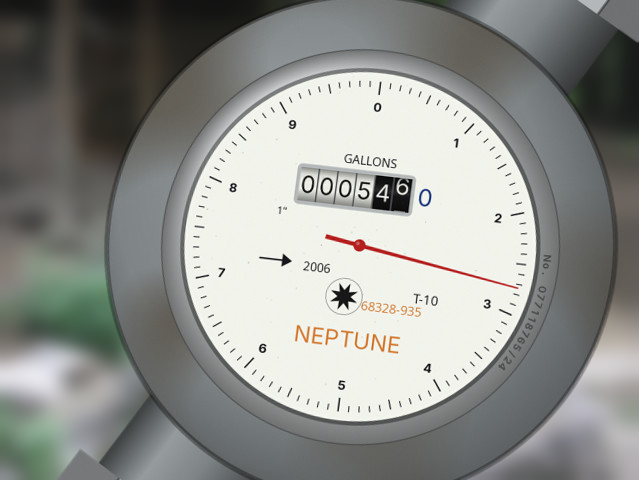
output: 5462.7 (gal)
